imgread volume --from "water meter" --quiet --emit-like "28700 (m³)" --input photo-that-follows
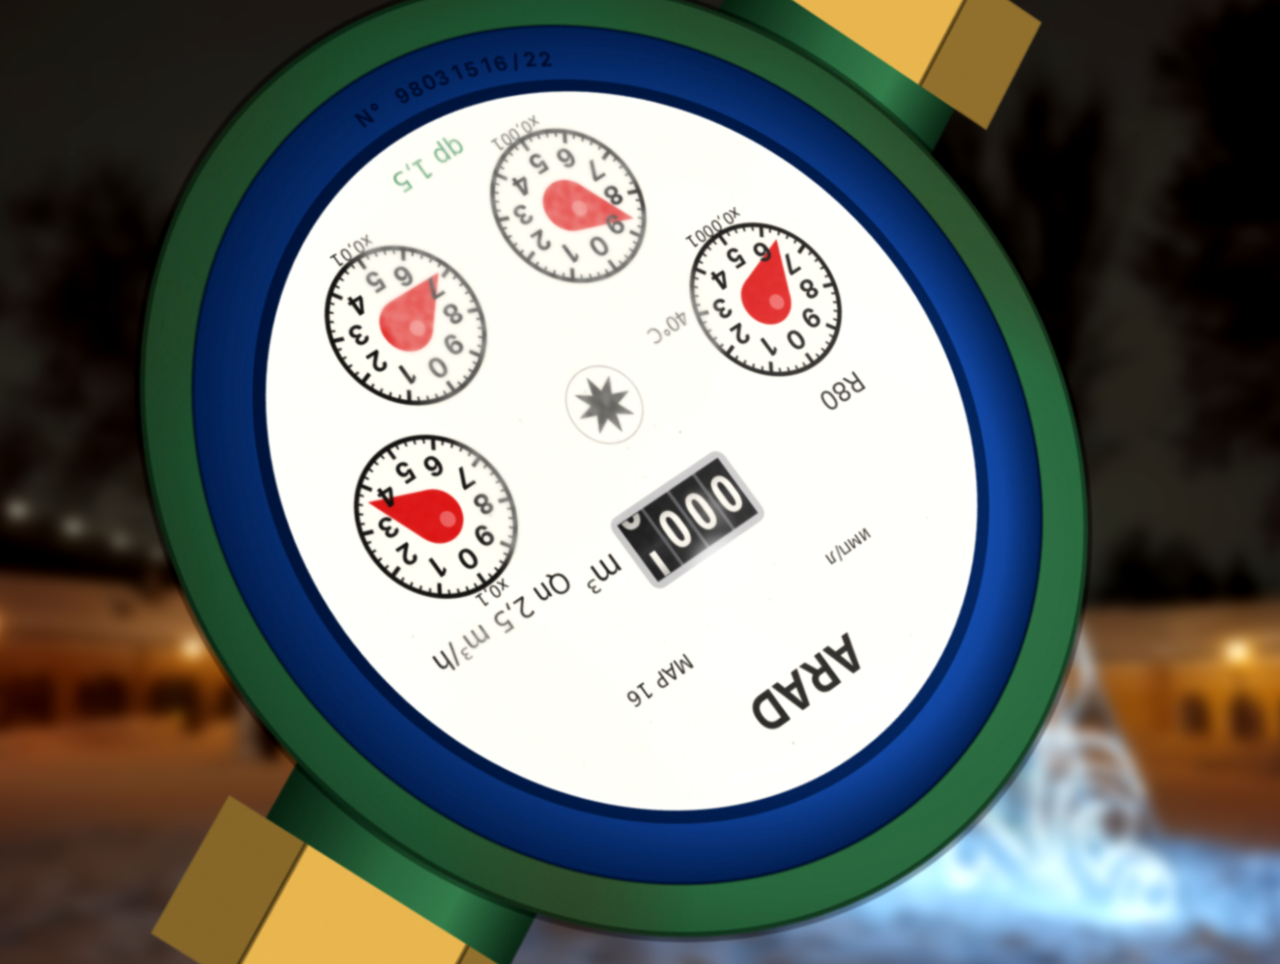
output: 1.3686 (m³)
